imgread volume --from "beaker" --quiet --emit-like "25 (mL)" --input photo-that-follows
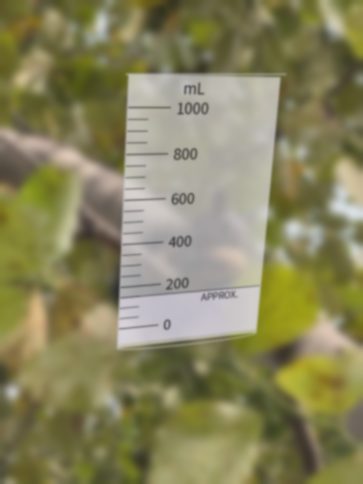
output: 150 (mL)
